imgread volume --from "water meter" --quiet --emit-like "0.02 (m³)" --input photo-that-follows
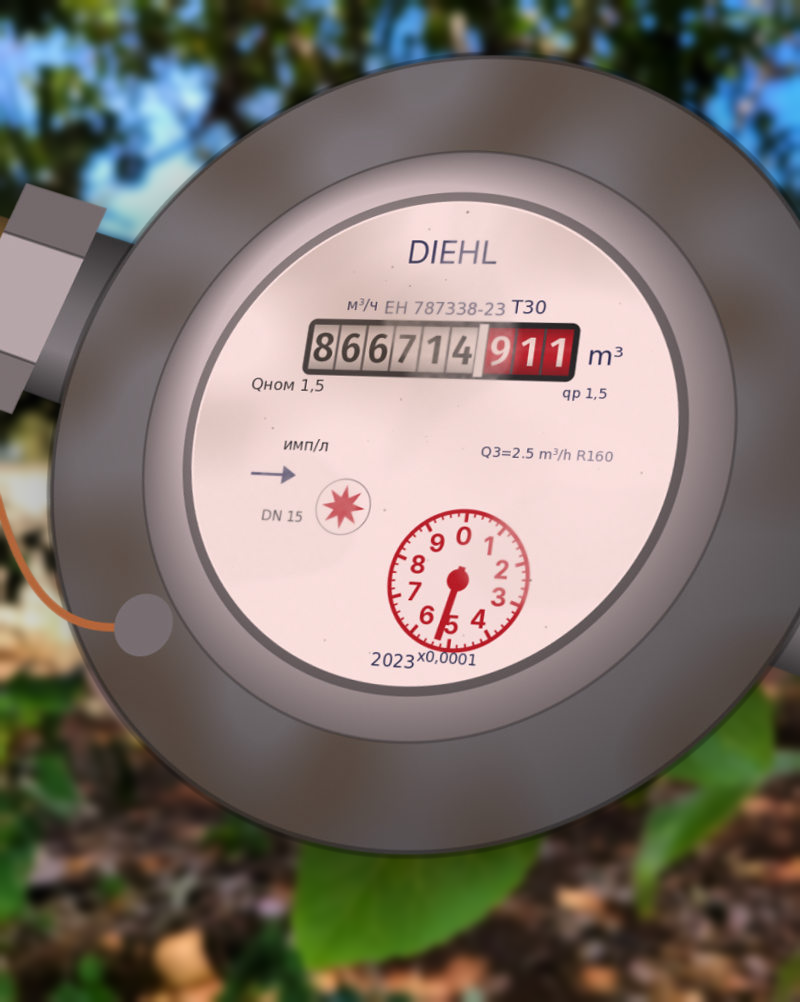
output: 866714.9115 (m³)
